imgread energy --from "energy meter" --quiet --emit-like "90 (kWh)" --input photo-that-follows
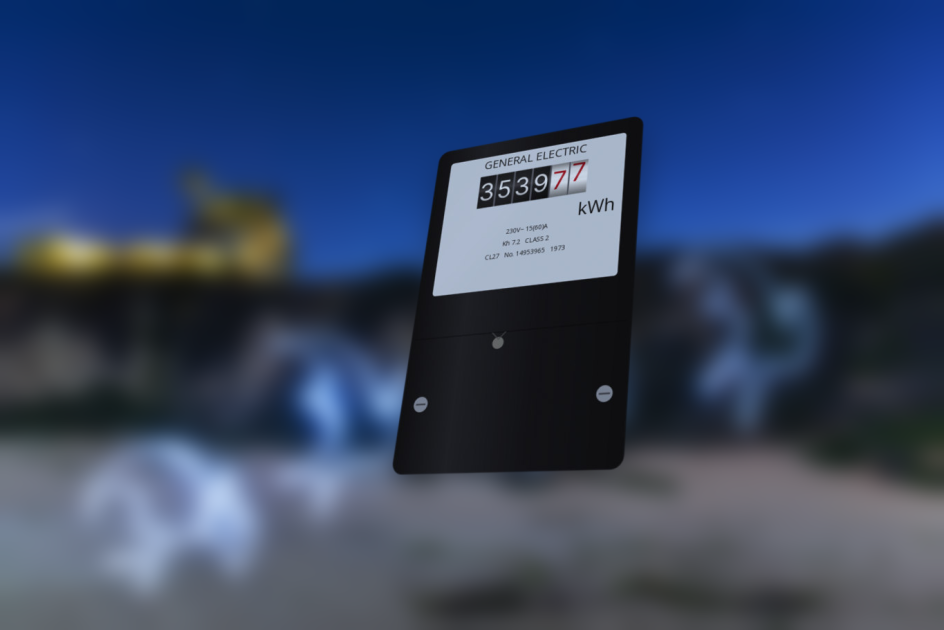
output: 3539.77 (kWh)
